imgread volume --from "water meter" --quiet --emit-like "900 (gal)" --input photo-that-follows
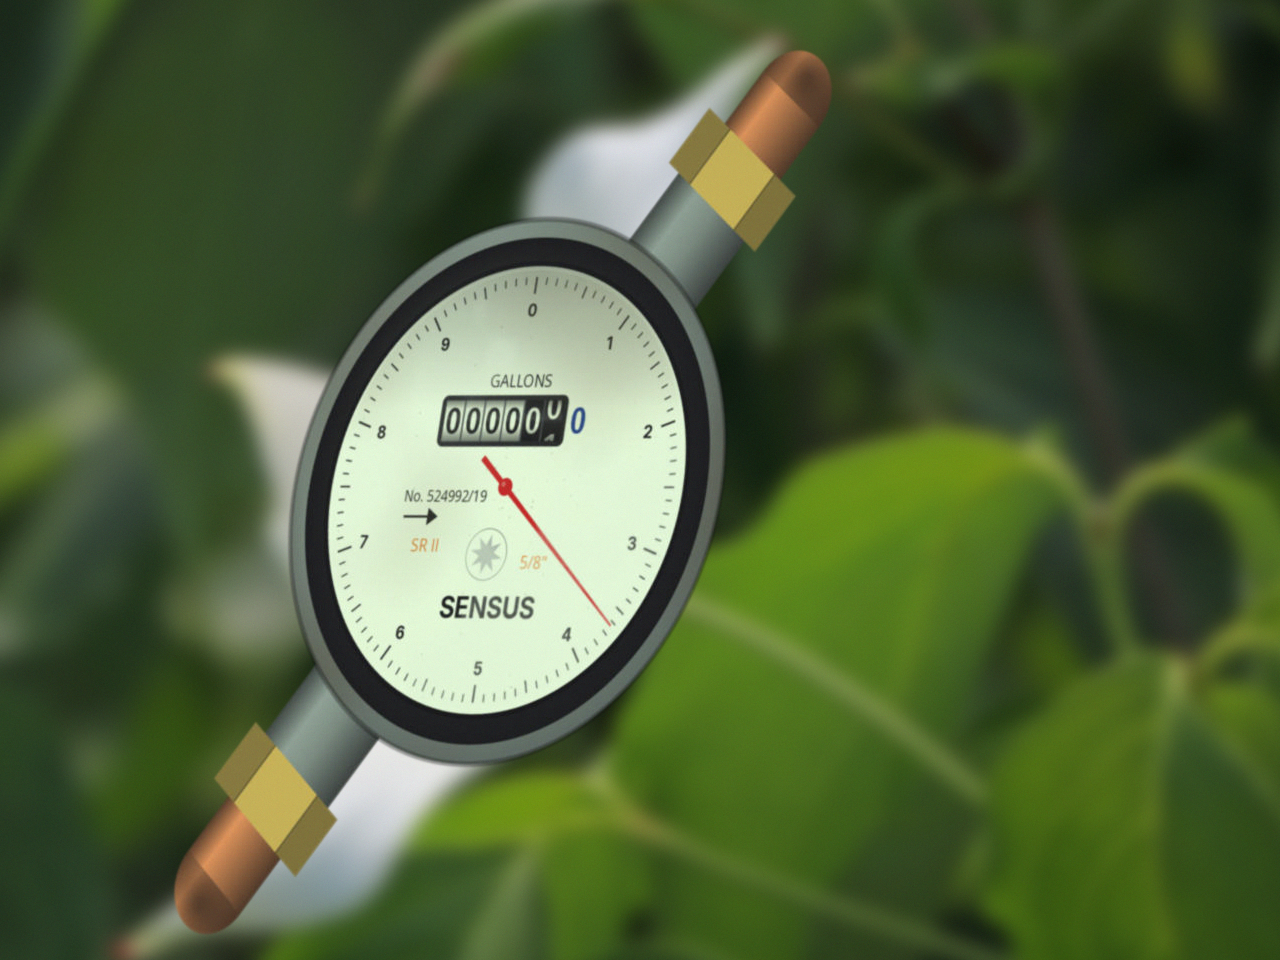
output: 3.6 (gal)
